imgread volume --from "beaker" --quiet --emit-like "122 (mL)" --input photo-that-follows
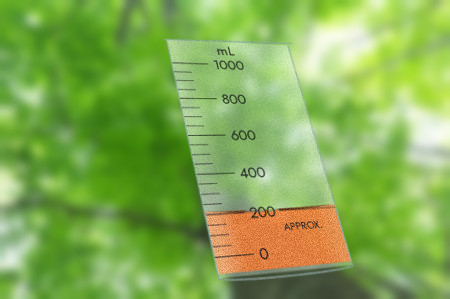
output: 200 (mL)
